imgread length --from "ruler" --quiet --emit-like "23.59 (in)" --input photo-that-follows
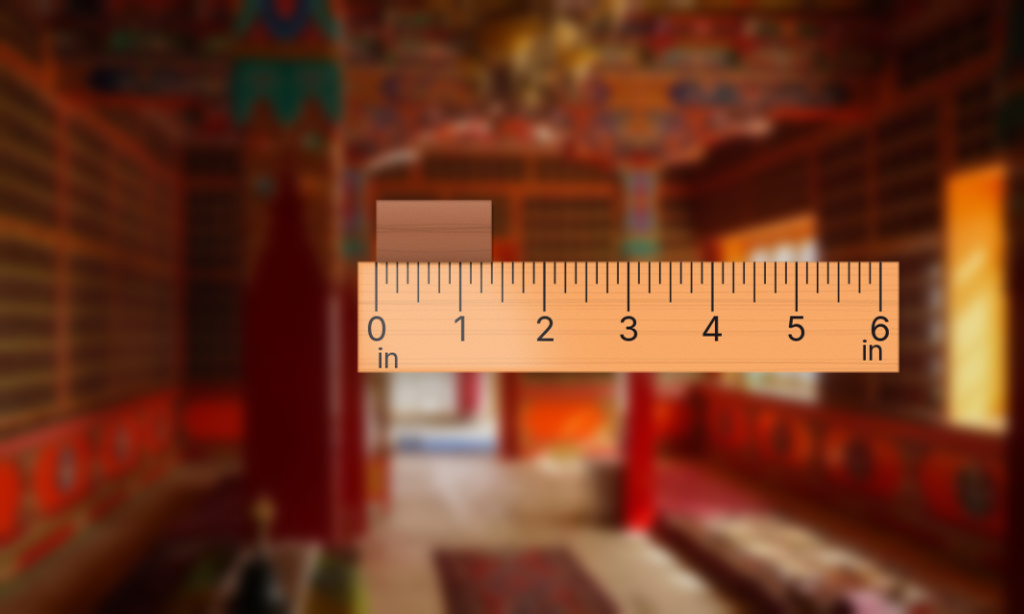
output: 1.375 (in)
